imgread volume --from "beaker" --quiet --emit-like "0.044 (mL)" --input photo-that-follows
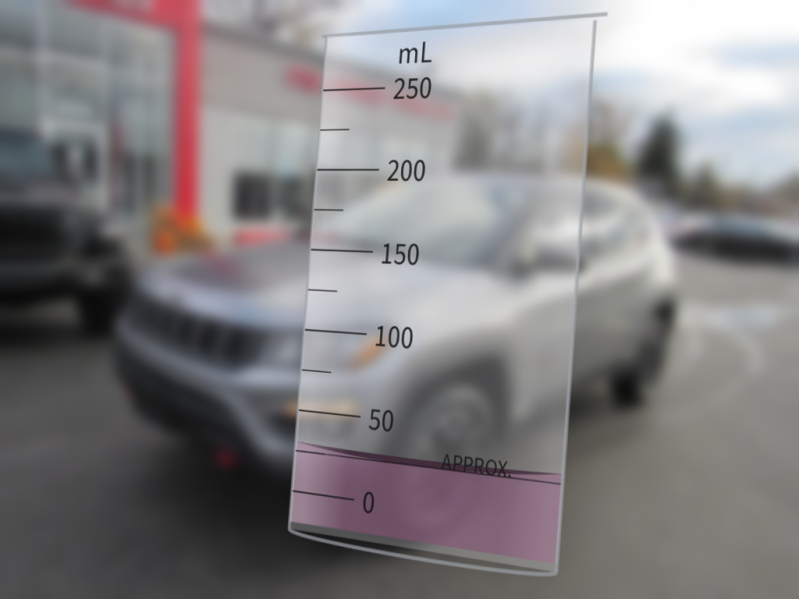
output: 25 (mL)
